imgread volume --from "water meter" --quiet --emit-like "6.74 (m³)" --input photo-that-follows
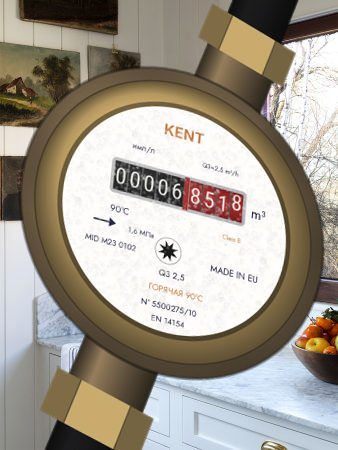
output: 6.8518 (m³)
